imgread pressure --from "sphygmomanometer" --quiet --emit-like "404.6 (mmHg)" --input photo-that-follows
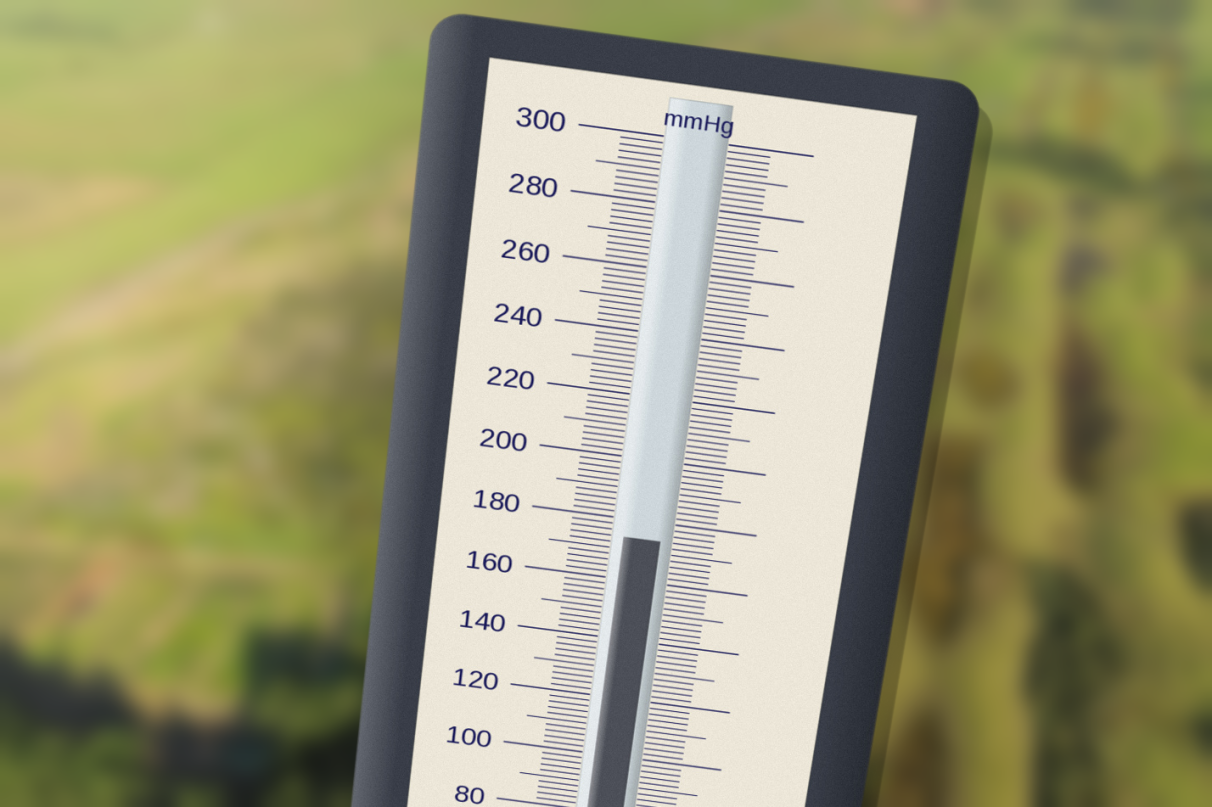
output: 174 (mmHg)
